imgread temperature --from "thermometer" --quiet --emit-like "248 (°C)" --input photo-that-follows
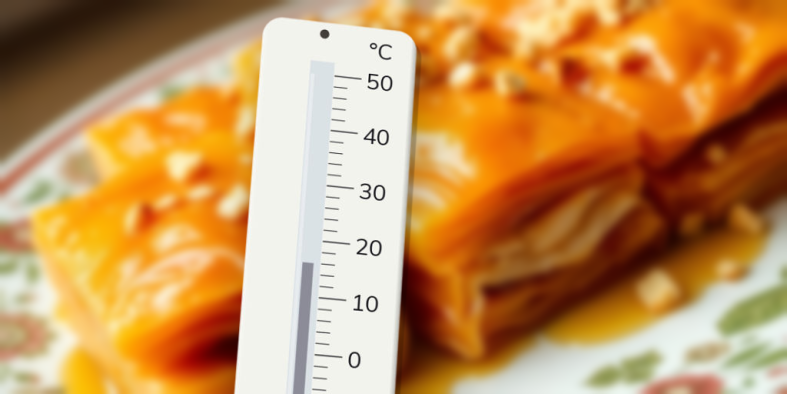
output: 16 (°C)
